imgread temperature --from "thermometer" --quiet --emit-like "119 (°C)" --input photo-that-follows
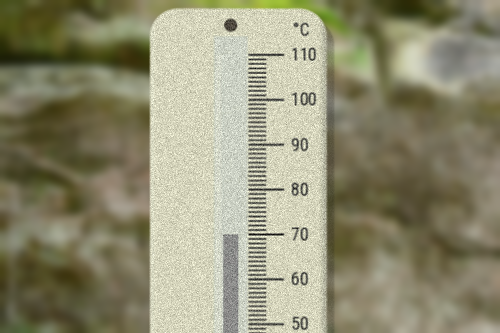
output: 70 (°C)
